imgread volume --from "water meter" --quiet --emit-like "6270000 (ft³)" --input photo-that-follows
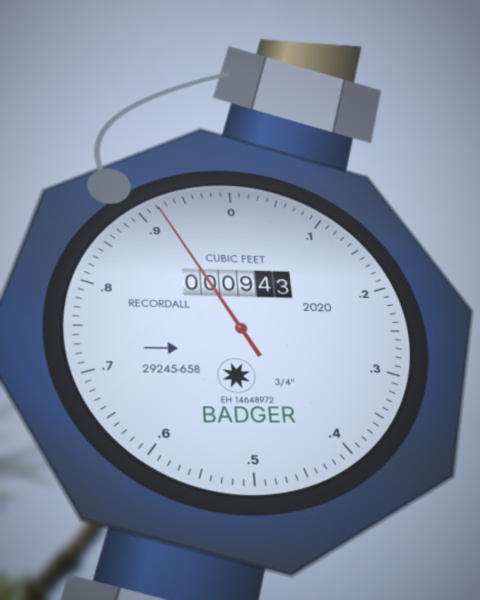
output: 942.92 (ft³)
